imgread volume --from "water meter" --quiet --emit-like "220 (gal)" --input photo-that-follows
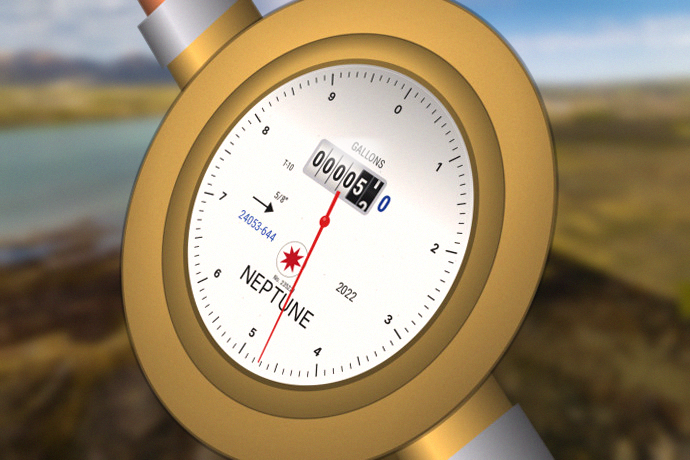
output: 514.7 (gal)
